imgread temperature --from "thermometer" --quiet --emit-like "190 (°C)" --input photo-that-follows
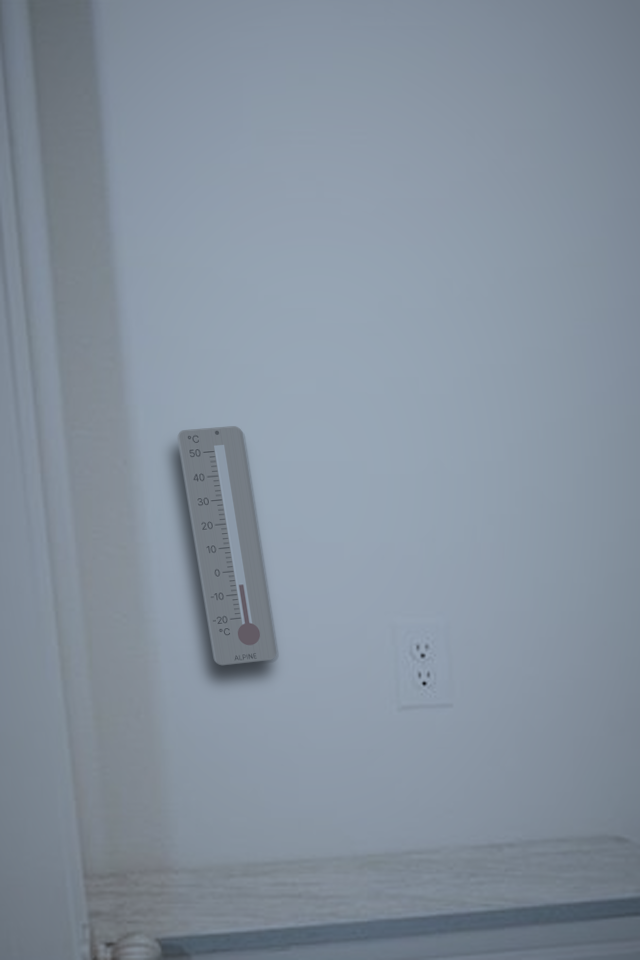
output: -6 (°C)
